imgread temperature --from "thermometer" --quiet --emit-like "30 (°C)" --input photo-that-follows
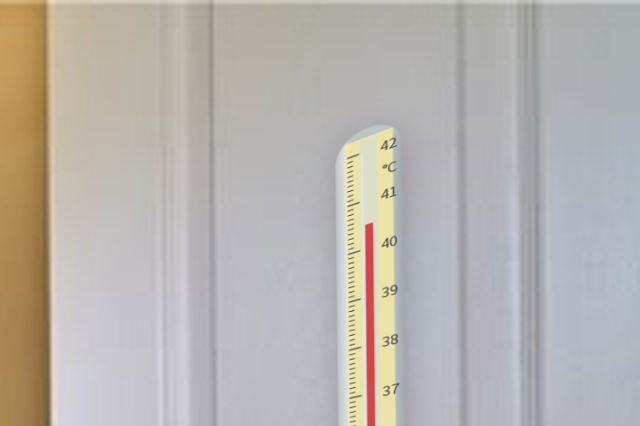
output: 40.5 (°C)
